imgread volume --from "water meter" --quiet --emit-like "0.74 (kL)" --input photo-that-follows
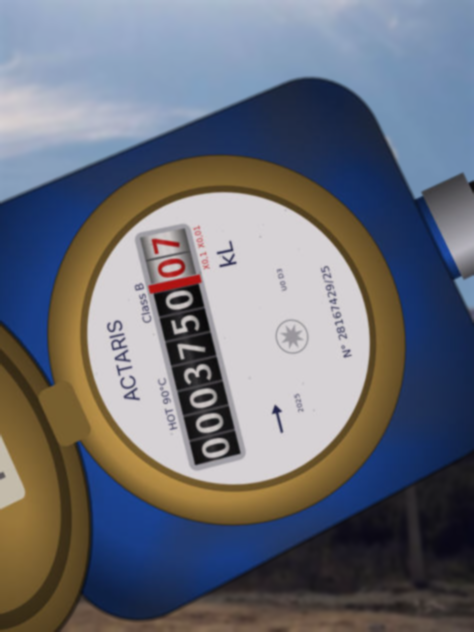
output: 3750.07 (kL)
